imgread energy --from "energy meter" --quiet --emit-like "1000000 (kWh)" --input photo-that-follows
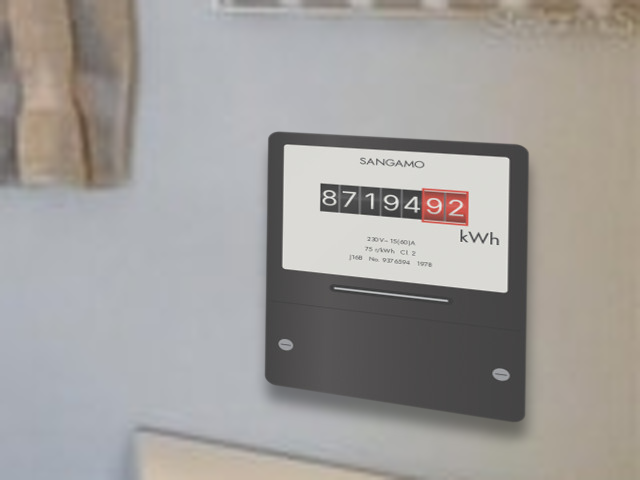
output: 87194.92 (kWh)
